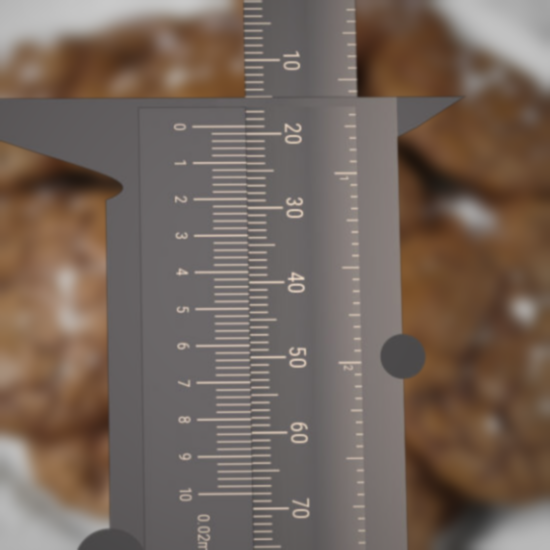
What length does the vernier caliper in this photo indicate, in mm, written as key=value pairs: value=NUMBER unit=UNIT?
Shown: value=19.0 unit=mm
